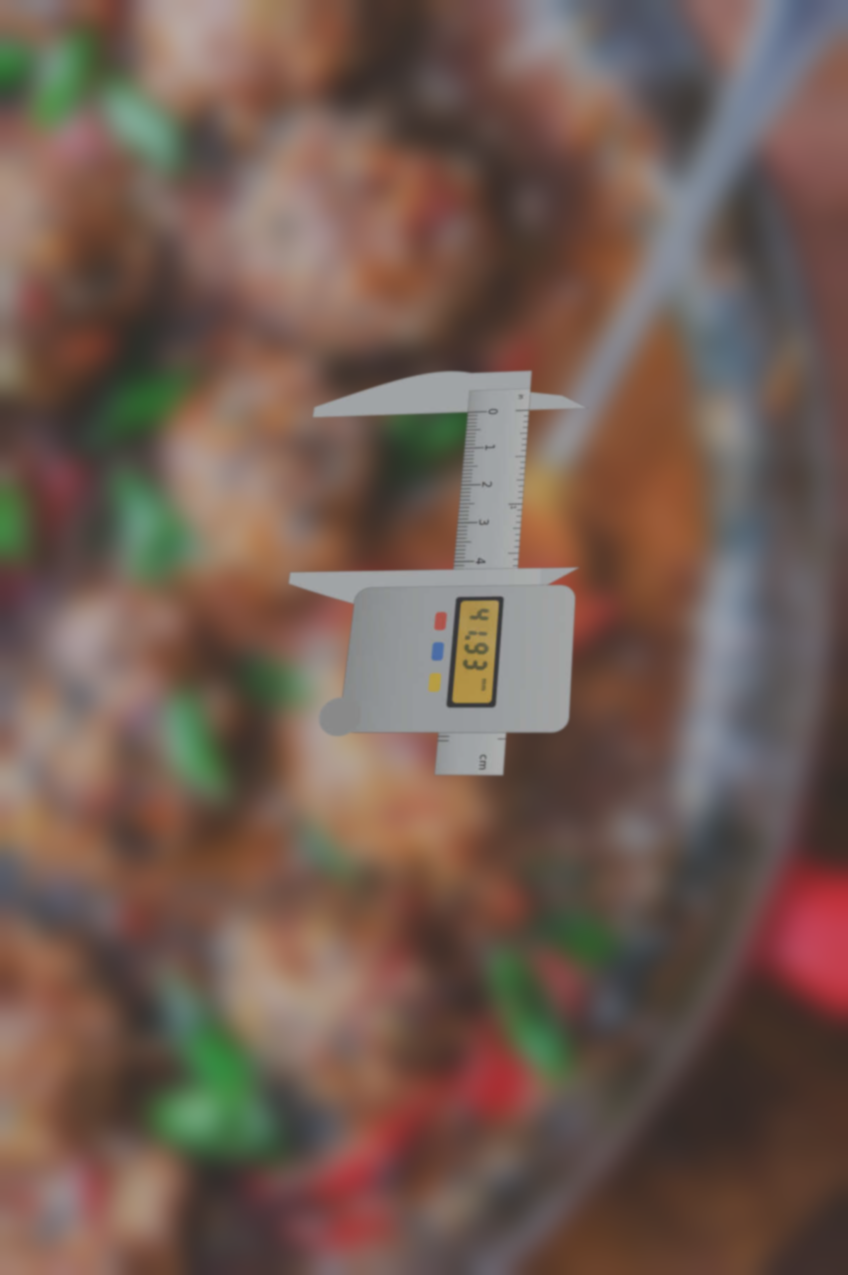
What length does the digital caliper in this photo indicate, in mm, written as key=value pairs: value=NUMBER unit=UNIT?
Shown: value=41.93 unit=mm
